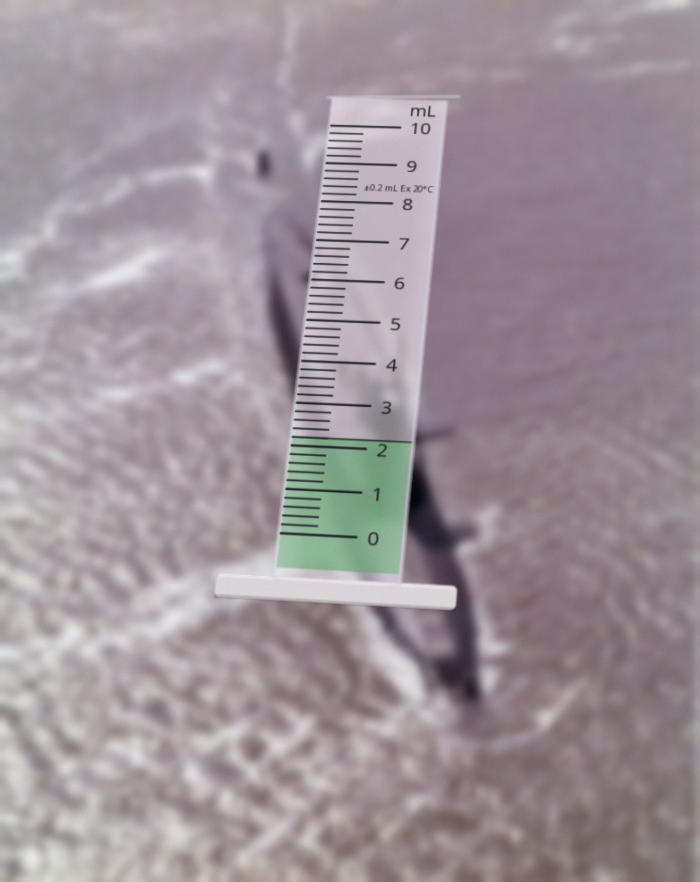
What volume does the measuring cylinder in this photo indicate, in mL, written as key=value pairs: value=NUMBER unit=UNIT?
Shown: value=2.2 unit=mL
